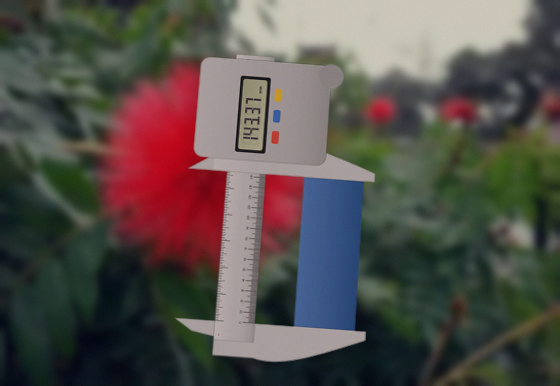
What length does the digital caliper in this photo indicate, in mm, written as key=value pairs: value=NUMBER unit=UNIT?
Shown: value=143.37 unit=mm
